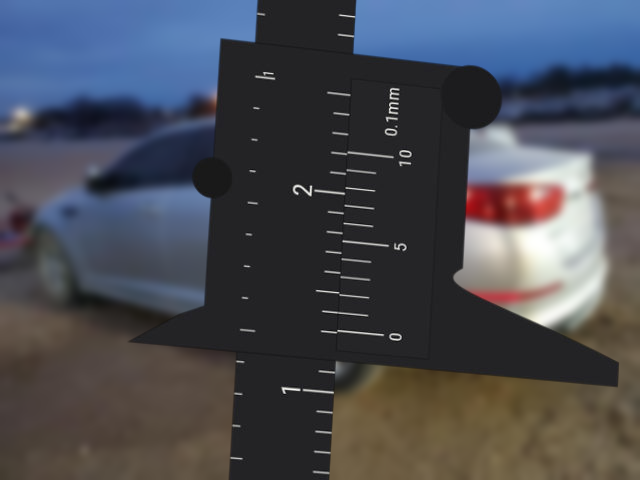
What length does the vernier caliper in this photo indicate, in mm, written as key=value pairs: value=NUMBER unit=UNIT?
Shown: value=13.1 unit=mm
